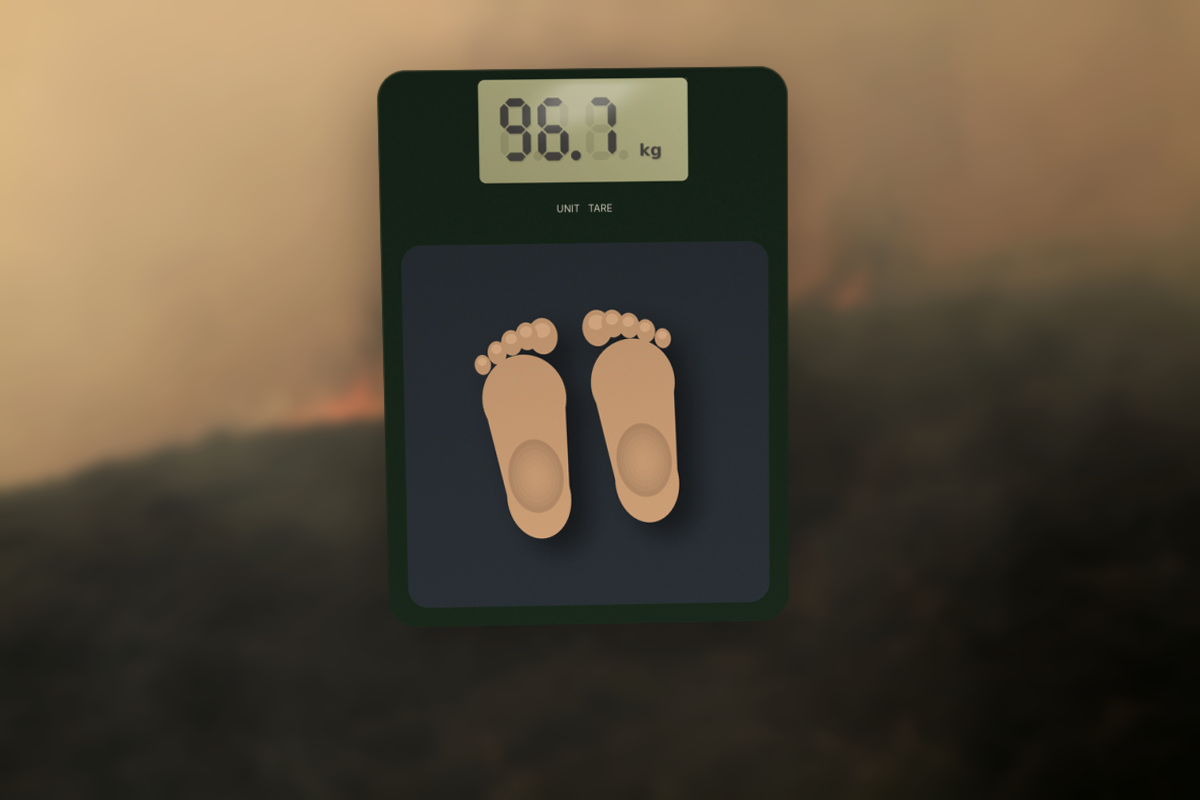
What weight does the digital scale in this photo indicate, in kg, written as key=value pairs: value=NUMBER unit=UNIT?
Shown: value=96.7 unit=kg
